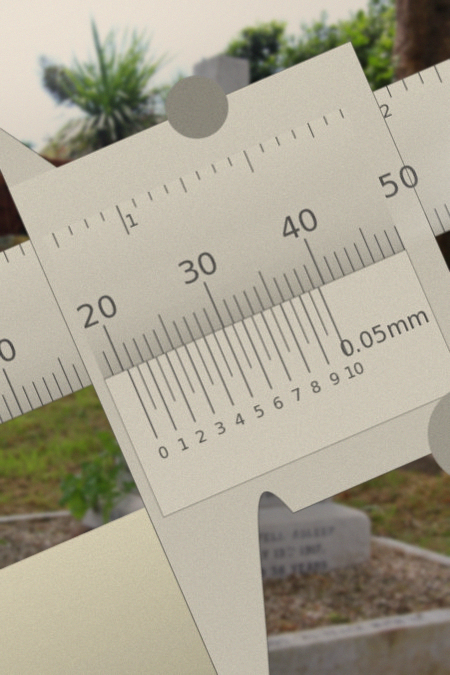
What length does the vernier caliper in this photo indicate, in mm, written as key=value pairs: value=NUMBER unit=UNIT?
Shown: value=20.4 unit=mm
